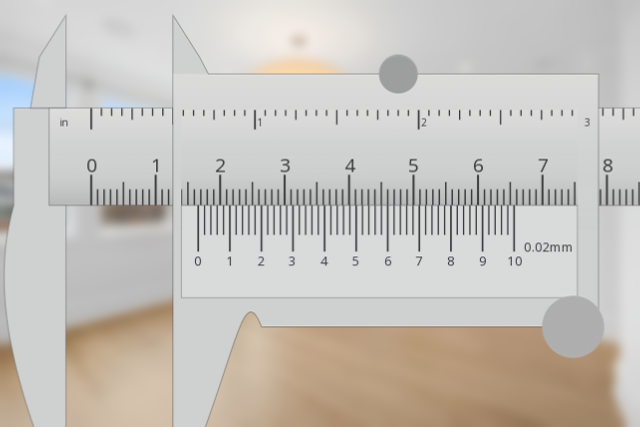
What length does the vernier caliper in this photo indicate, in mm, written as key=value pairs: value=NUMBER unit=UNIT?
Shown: value=16.6 unit=mm
